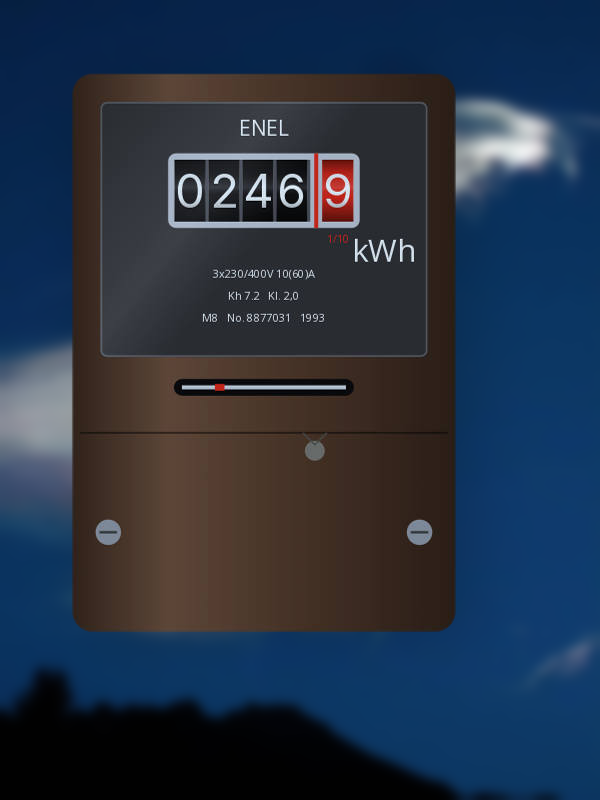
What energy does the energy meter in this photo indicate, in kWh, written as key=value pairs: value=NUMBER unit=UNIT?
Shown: value=246.9 unit=kWh
